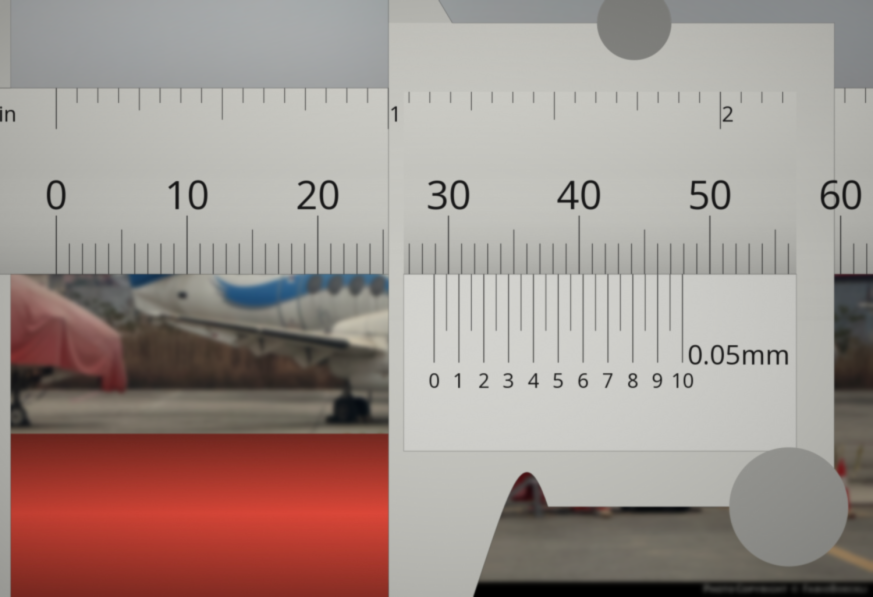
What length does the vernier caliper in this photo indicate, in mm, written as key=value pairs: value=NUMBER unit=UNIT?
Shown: value=28.9 unit=mm
